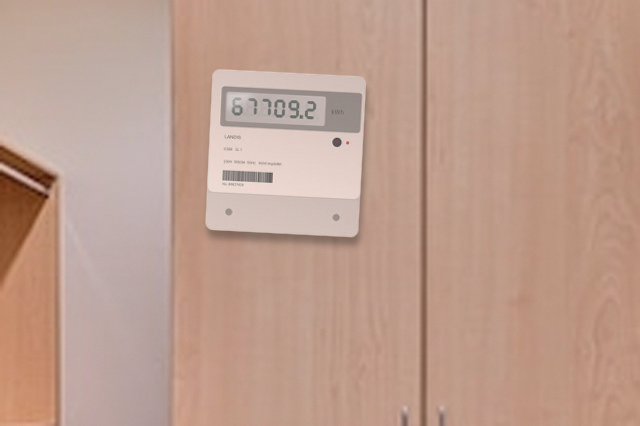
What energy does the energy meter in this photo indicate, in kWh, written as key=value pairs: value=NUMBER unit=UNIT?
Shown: value=67709.2 unit=kWh
